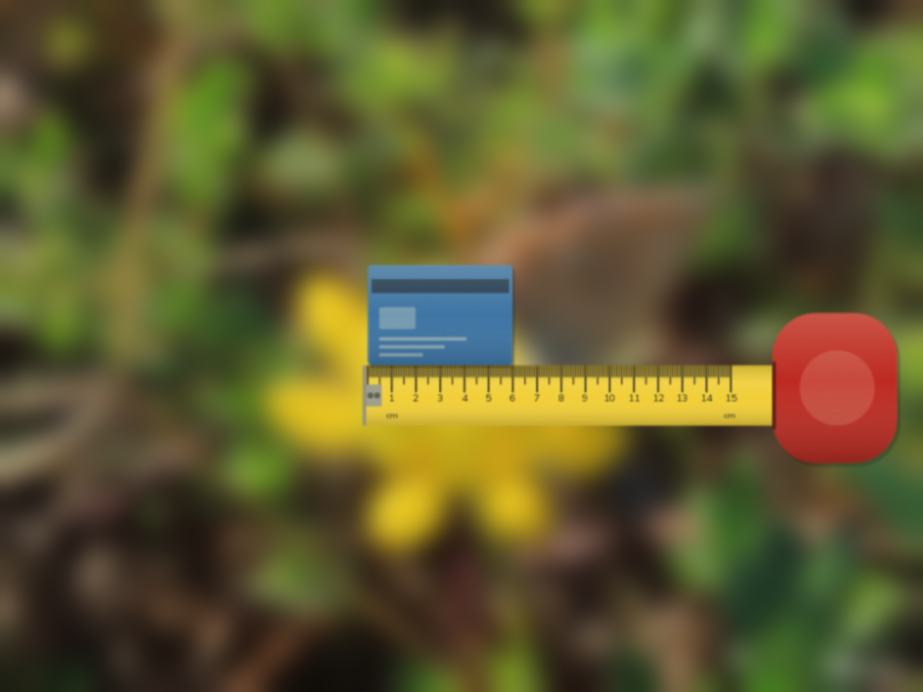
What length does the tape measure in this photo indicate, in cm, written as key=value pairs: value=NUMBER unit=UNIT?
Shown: value=6 unit=cm
